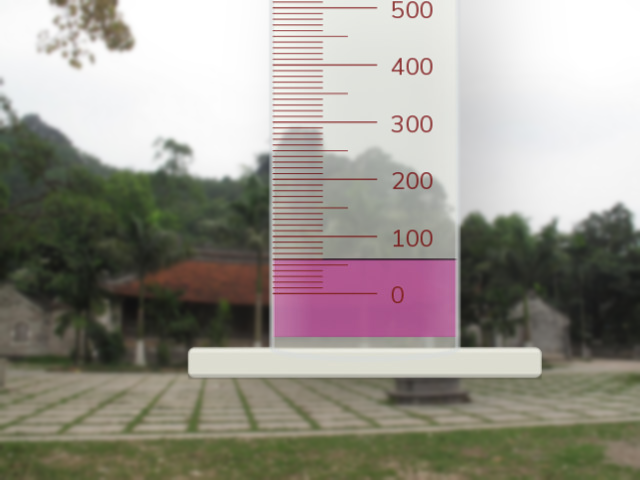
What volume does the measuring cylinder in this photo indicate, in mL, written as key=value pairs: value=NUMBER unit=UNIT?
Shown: value=60 unit=mL
